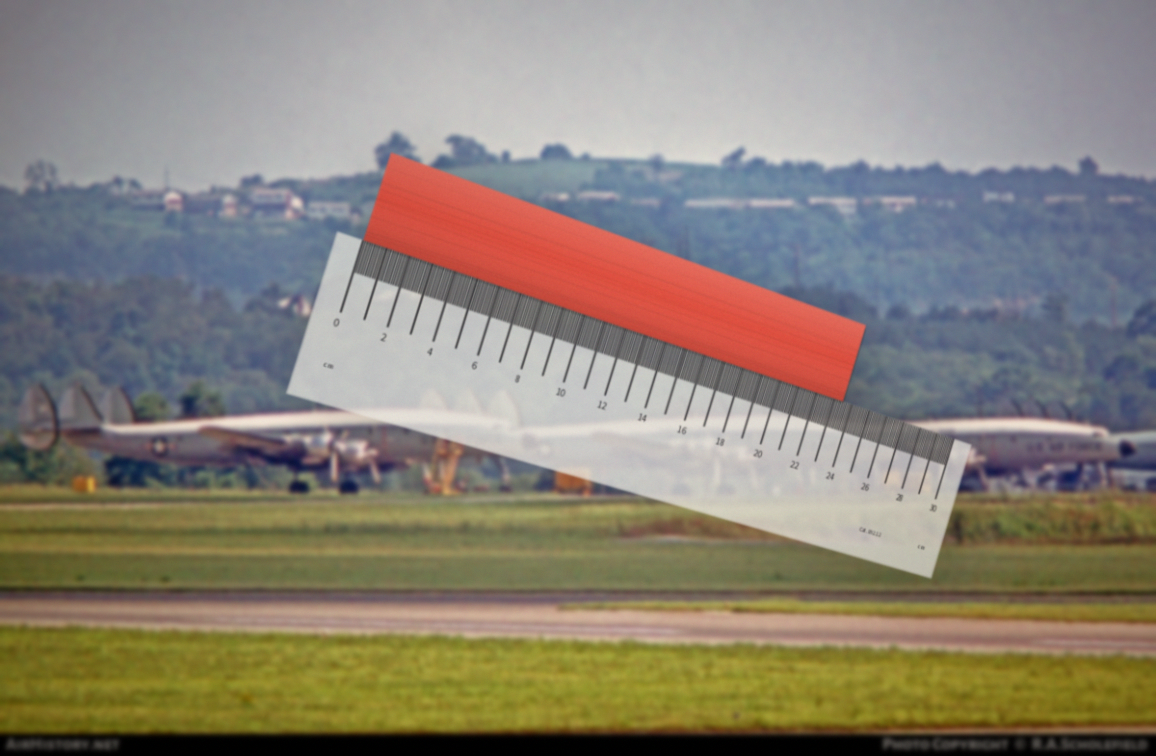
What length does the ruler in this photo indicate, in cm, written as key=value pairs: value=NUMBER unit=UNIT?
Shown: value=23.5 unit=cm
